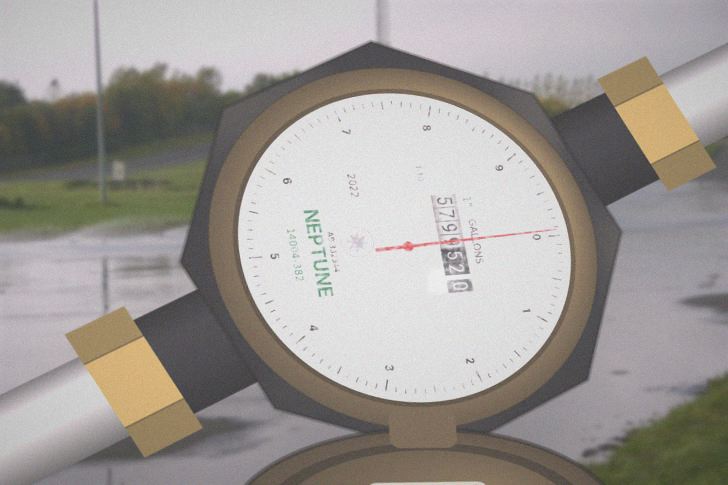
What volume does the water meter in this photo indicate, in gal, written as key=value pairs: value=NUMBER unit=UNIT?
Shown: value=5799519.9 unit=gal
